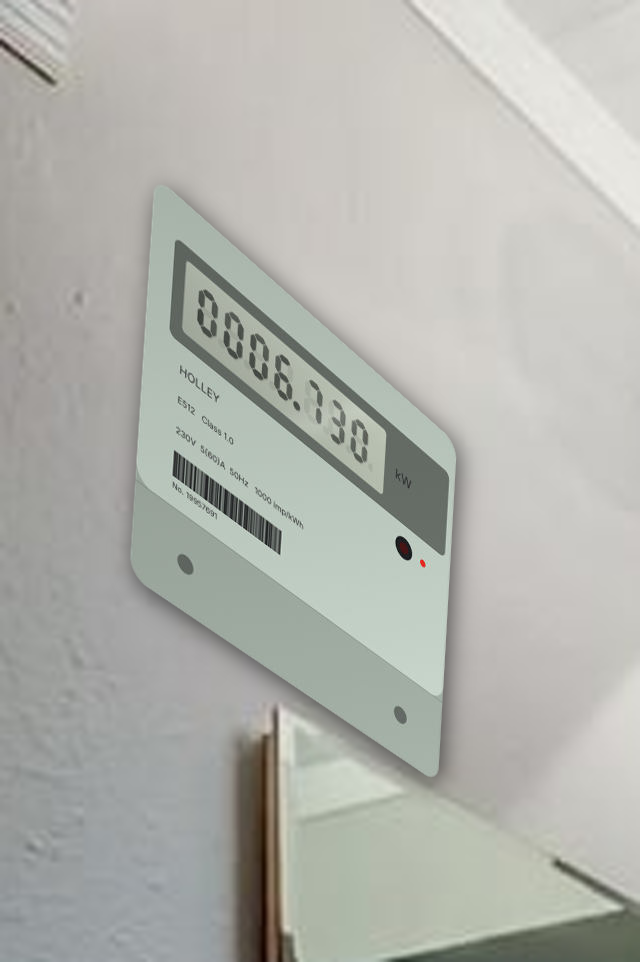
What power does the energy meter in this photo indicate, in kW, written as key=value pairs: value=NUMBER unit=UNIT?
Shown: value=6.730 unit=kW
